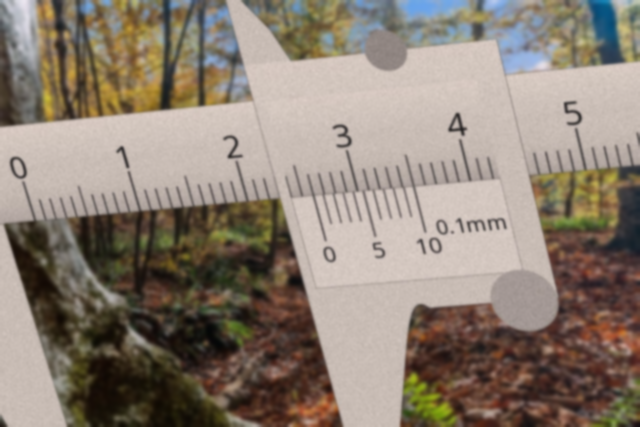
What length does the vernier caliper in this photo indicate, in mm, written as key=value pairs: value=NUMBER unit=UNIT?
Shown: value=26.0 unit=mm
